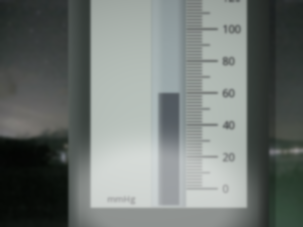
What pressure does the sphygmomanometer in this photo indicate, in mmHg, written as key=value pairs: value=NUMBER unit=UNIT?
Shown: value=60 unit=mmHg
